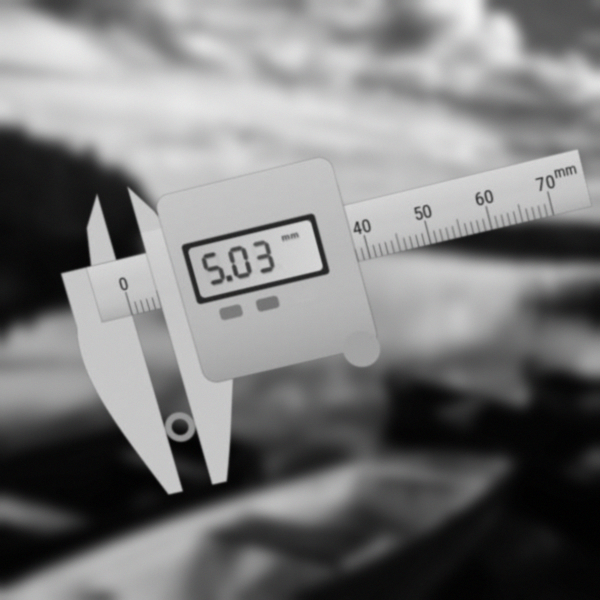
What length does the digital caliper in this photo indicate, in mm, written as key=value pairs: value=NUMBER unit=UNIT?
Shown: value=5.03 unit=mm
